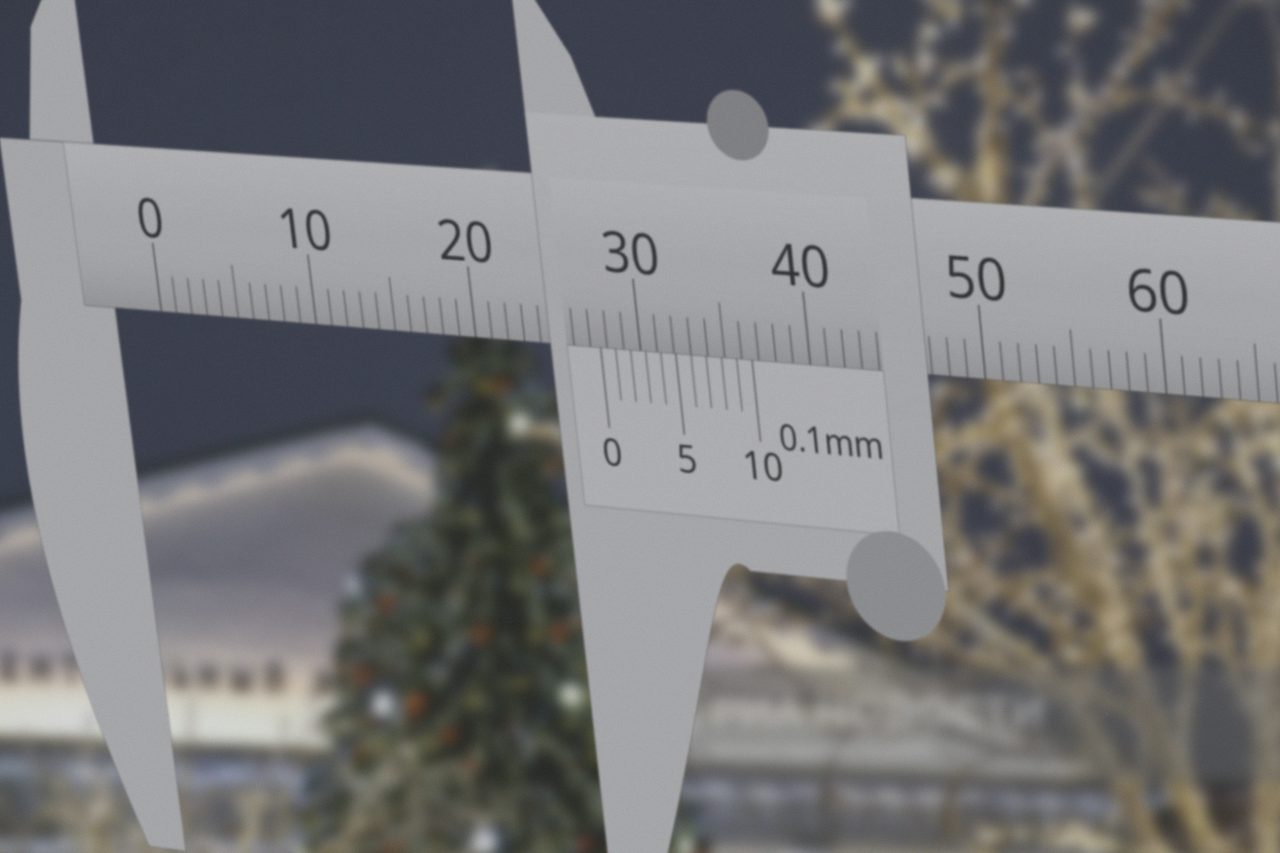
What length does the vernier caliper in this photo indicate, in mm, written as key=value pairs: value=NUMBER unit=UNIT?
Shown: value=27.6 unit=mm
